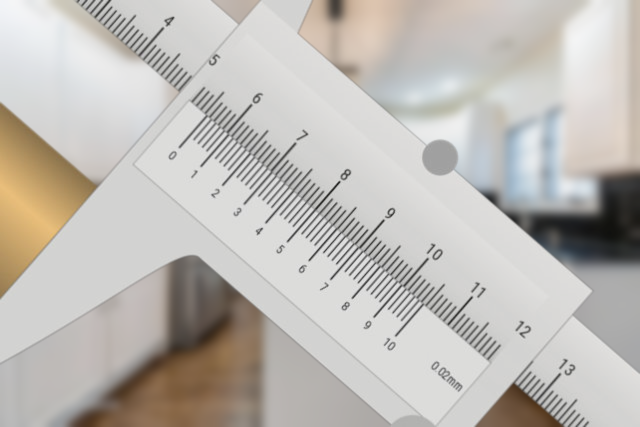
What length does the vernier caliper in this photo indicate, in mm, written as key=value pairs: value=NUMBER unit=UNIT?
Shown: value=55.5 unit=mm
